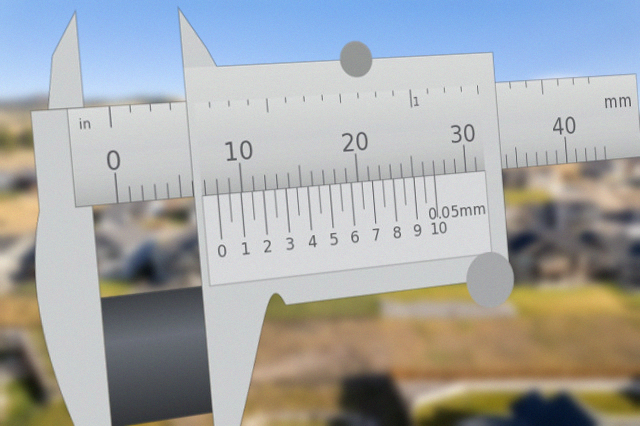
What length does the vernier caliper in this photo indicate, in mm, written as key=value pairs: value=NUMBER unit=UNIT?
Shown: value=8.0 unit=mm
